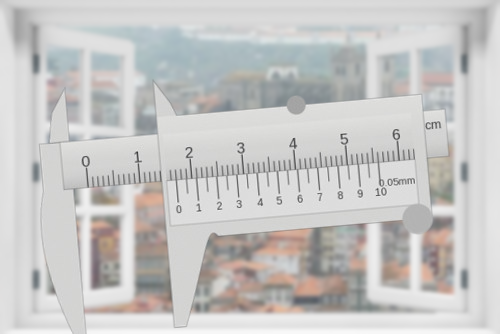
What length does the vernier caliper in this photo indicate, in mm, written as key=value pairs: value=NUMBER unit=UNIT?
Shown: value=17.0 unit=mm
